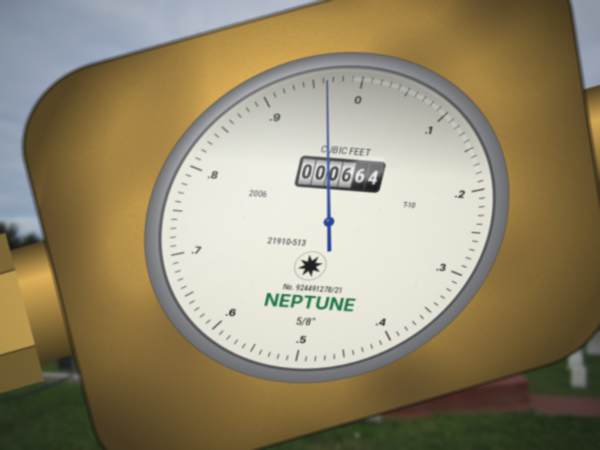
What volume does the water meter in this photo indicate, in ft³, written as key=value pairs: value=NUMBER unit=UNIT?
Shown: value=663.96 unit=ft³
